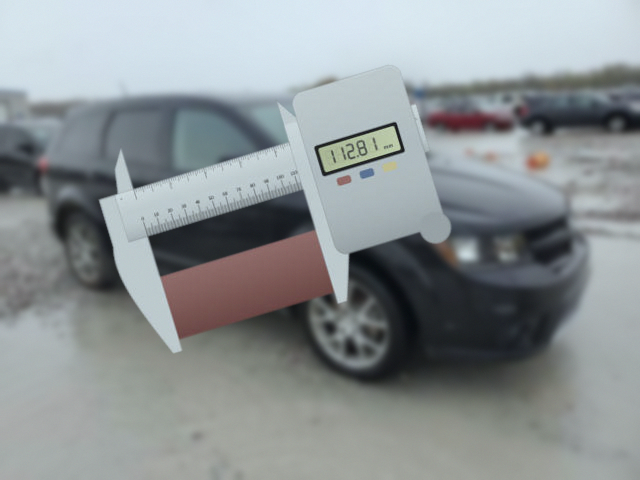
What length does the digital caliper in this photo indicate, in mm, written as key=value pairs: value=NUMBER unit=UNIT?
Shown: value=112.81 unit=mm
